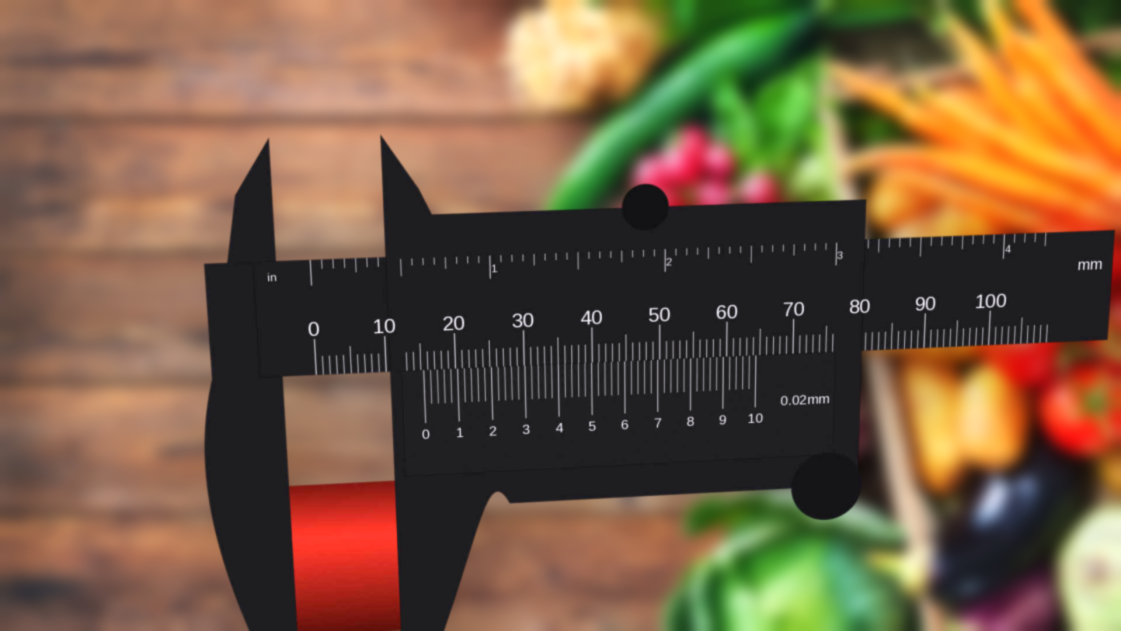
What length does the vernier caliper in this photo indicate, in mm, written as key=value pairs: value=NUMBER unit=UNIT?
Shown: value=15.4 unit=mm
